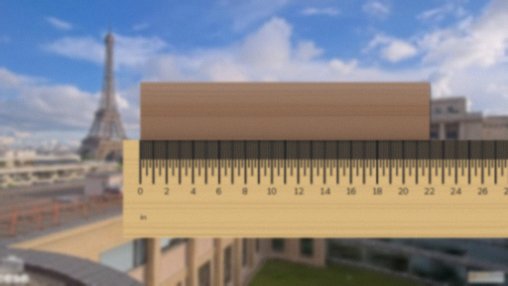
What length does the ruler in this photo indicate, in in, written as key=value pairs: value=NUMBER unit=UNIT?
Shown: value=22 unit=in
